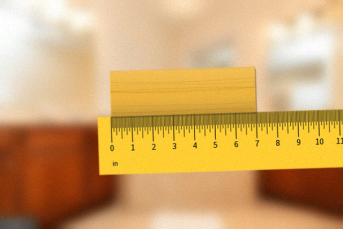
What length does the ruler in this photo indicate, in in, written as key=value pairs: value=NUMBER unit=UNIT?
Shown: value=7 unit=in
